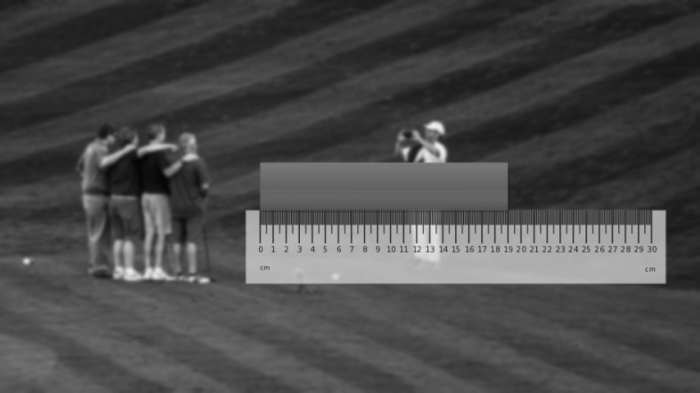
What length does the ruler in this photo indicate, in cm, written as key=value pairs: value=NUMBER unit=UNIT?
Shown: value=19 unit=cm
